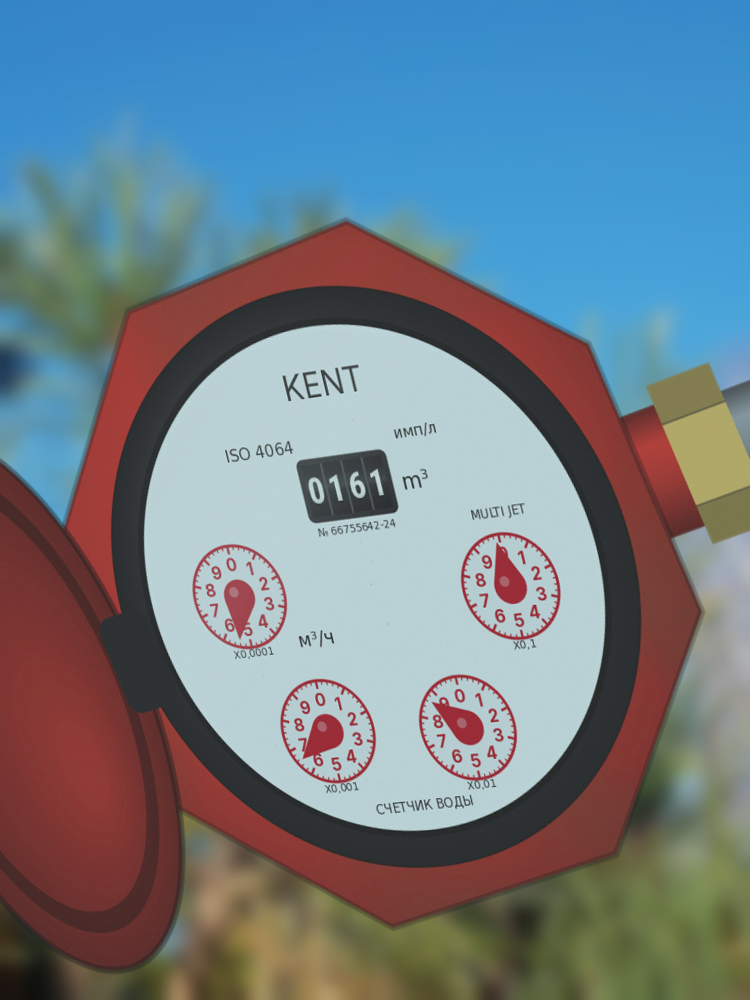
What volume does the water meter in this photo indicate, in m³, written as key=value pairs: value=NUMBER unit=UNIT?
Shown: value=160.9865 unit=m³
